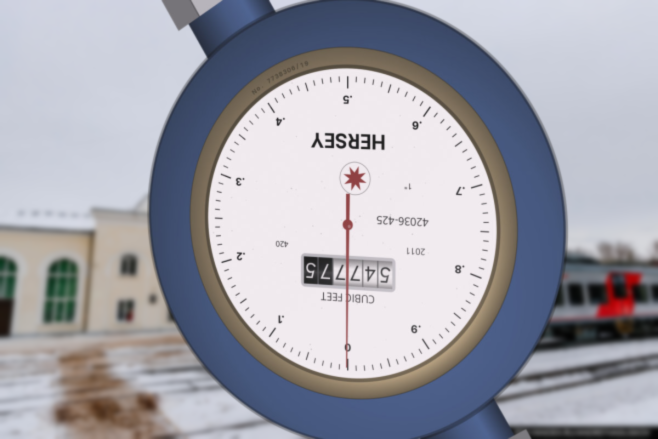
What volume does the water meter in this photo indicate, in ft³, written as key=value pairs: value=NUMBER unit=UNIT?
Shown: value=547775.00 unit=ft³
